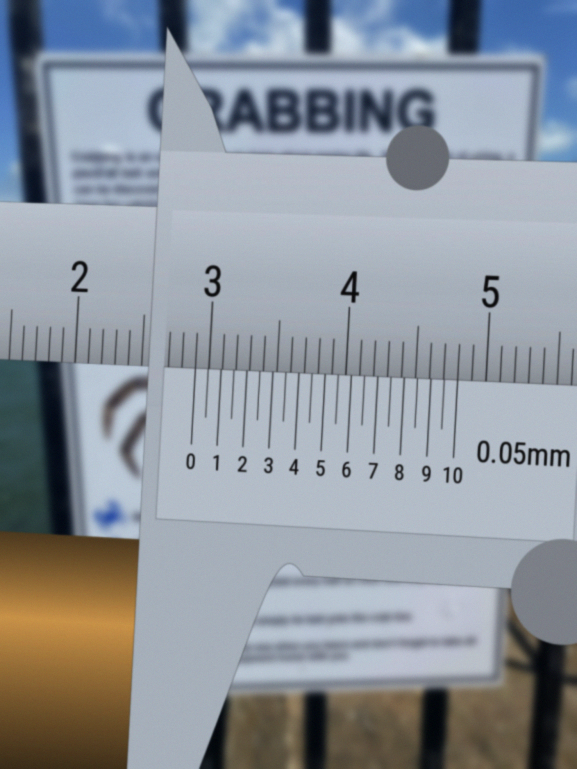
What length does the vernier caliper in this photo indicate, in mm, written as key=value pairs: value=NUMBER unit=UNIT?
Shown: value=29.0 unit=mm
